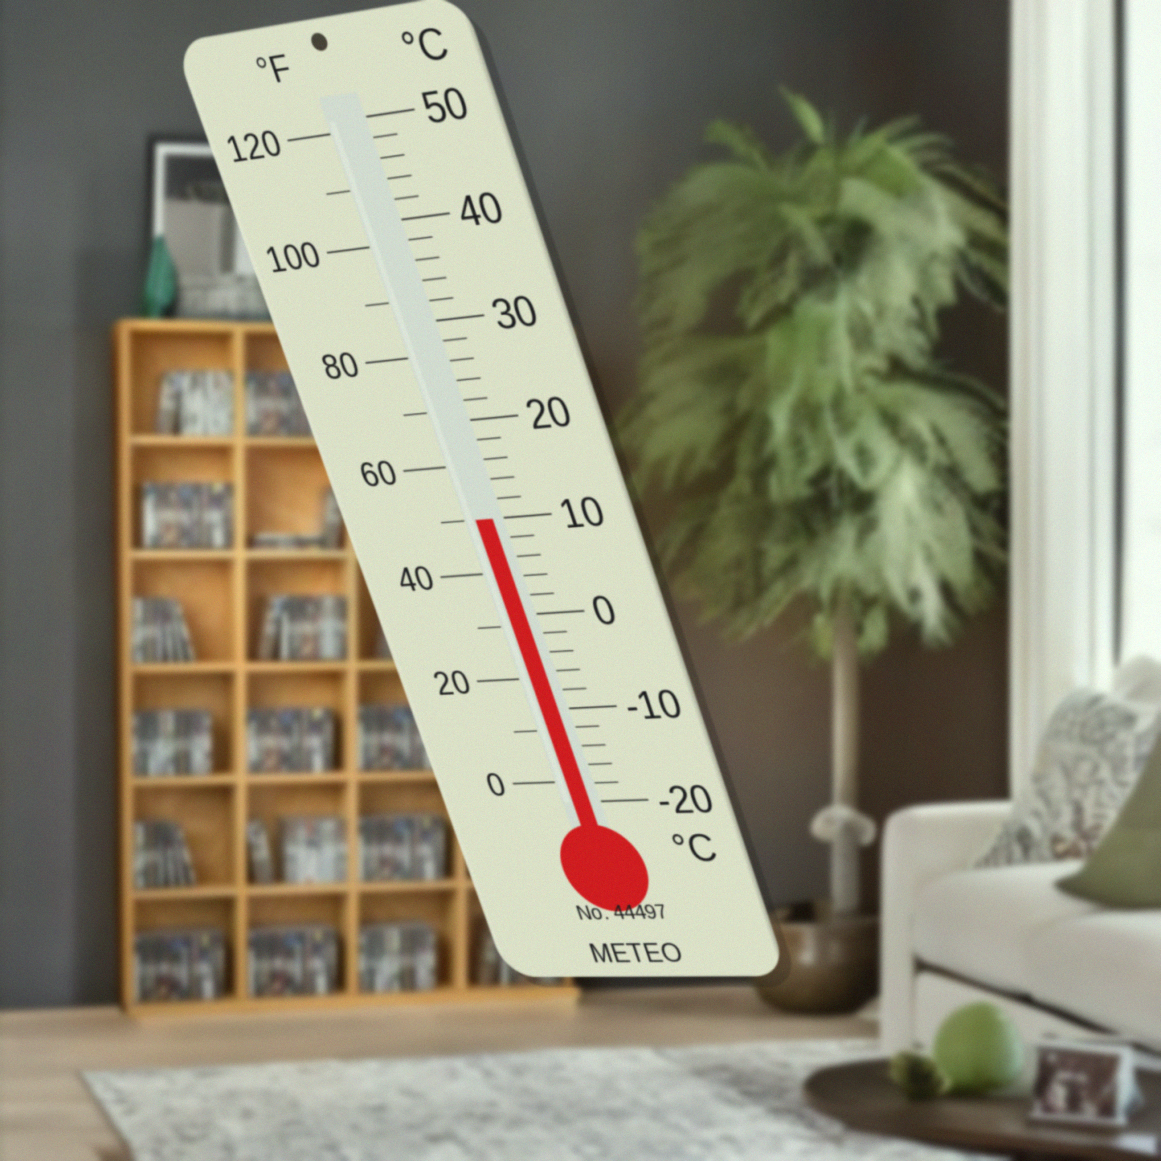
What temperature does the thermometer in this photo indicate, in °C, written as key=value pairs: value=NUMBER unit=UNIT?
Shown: value=10 unit=°C
